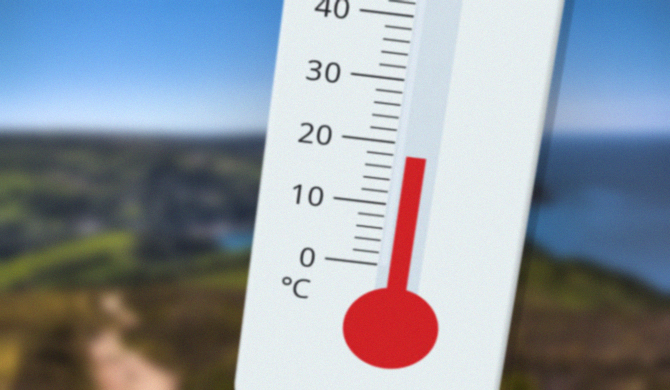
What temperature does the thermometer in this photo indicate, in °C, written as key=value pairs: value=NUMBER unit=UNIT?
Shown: value=18 unit=°C
